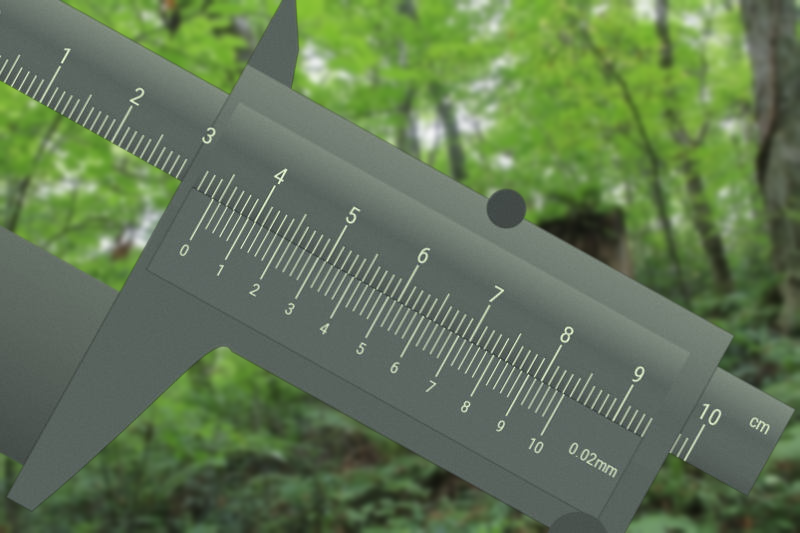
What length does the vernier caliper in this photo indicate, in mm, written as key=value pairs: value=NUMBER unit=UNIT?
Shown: value=34.2 unit=mm
